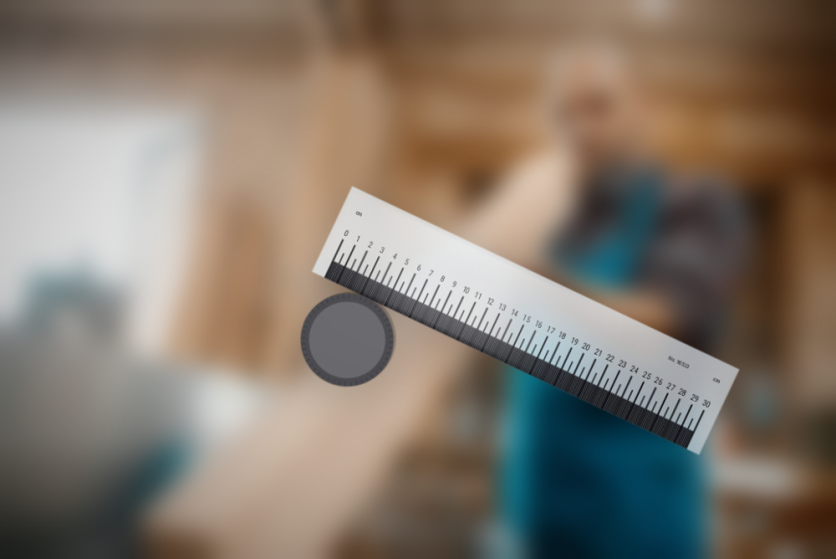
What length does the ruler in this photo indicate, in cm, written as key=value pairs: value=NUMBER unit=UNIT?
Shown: value=7 unit=cm
